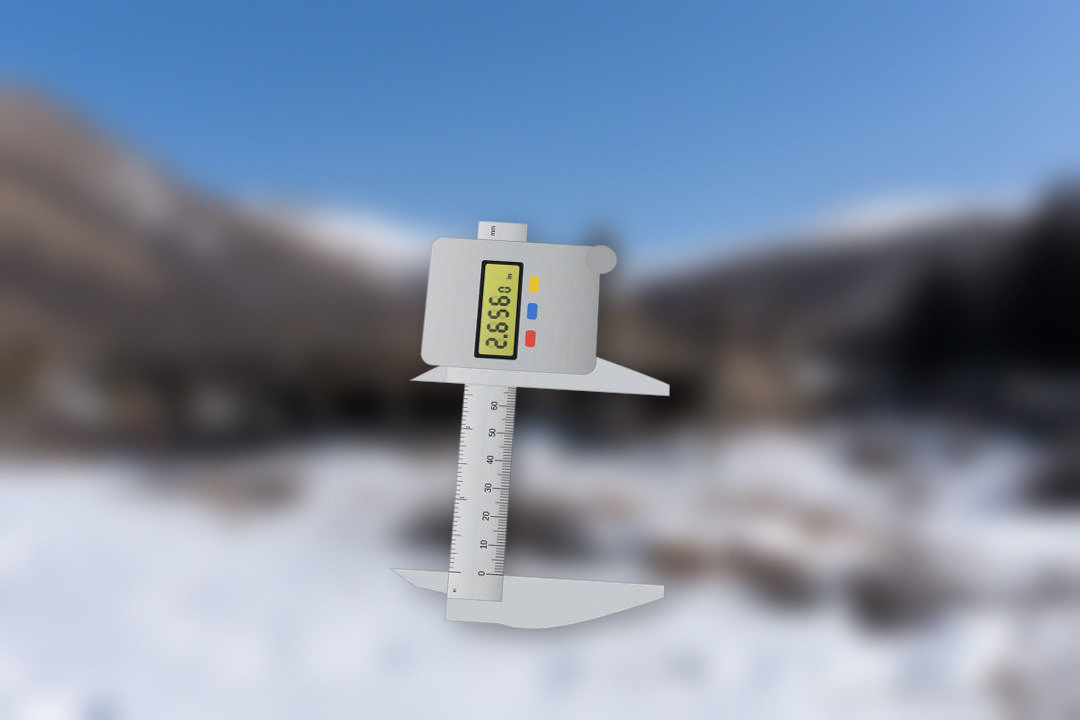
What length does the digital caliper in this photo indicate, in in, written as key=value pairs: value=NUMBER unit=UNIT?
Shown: value=2.6560 unit=in
